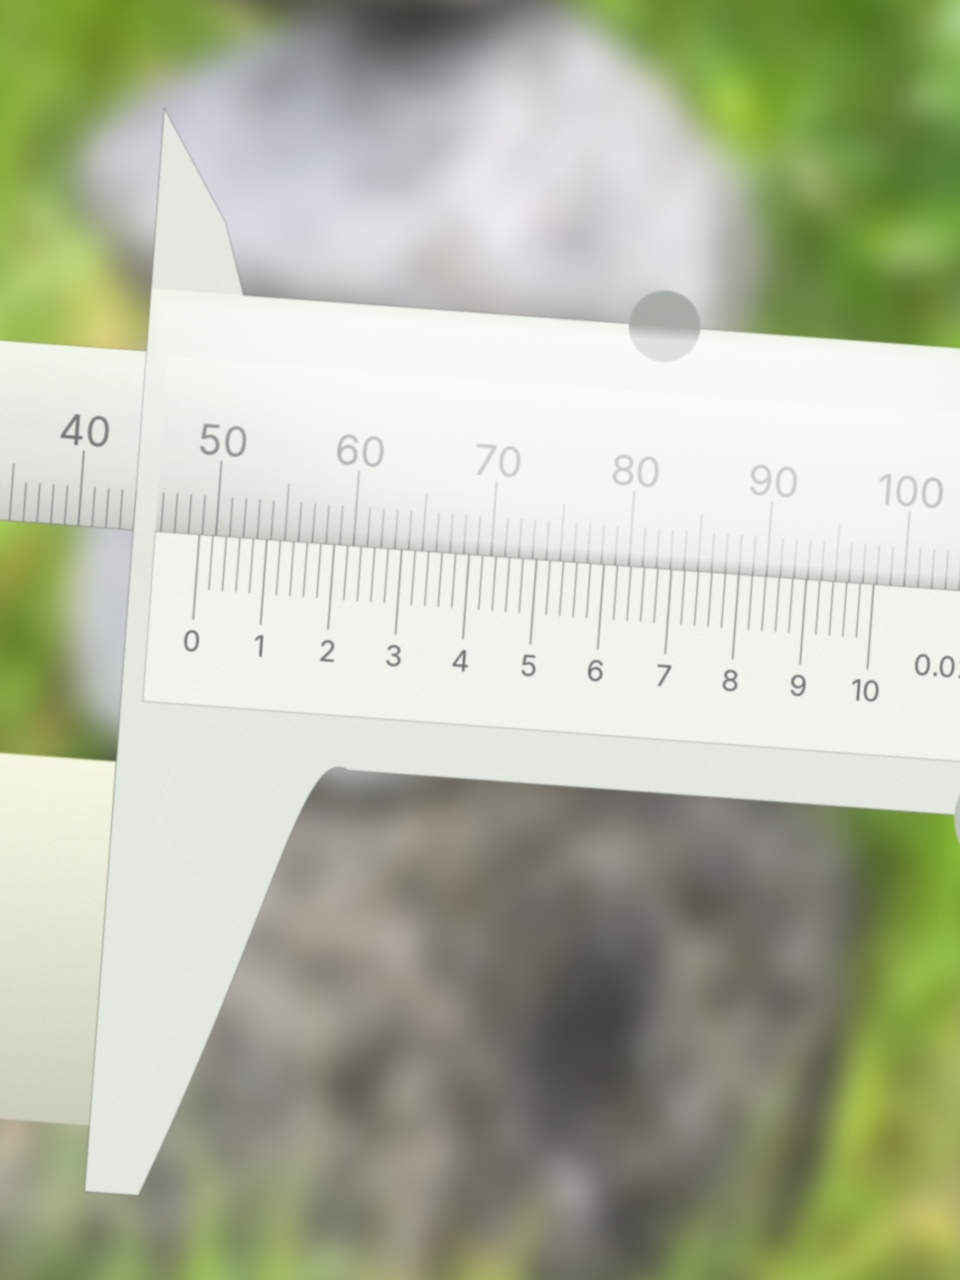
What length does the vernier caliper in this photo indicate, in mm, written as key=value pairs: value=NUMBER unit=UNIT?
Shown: value=48.8 unit=mm
